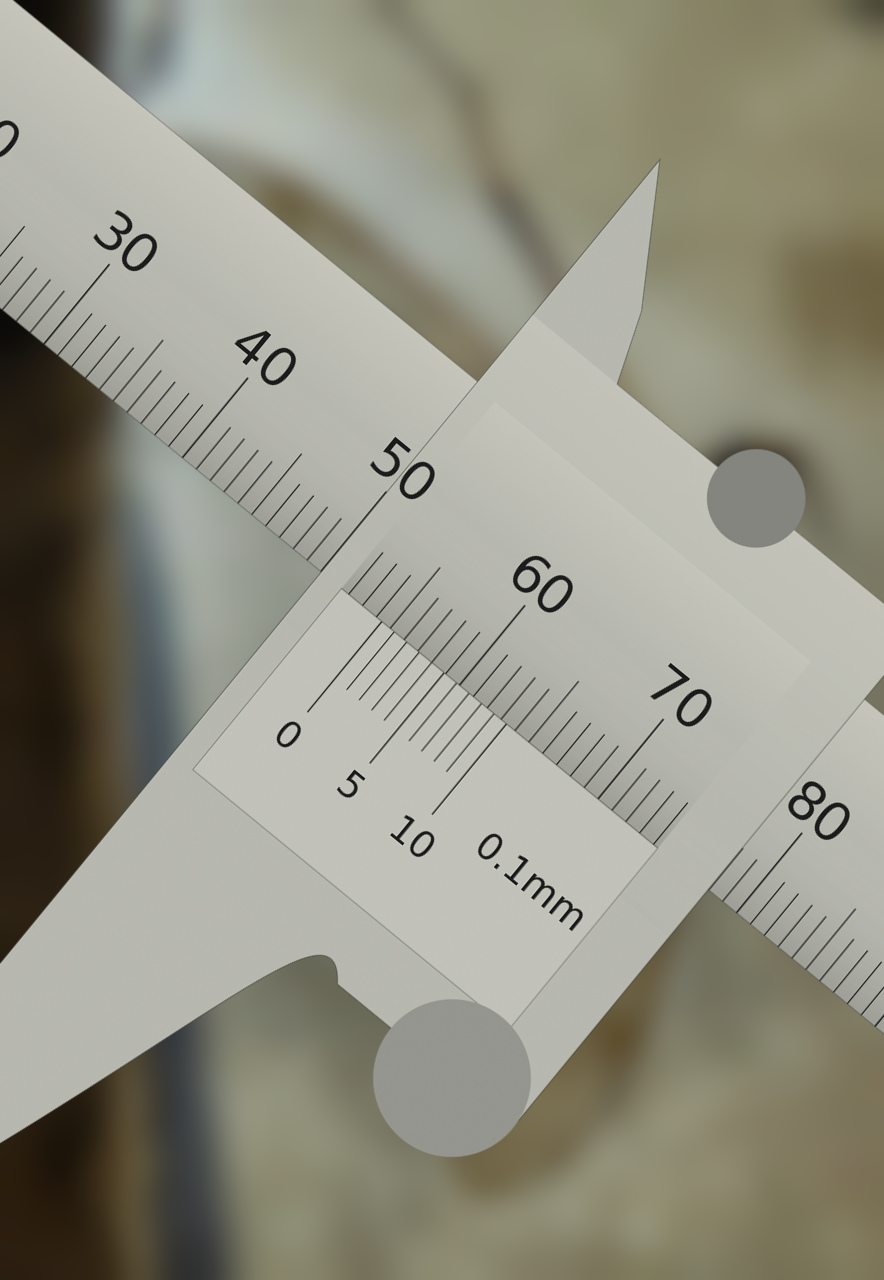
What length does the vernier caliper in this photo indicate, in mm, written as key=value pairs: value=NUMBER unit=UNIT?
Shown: value=54.4 unit=mm
